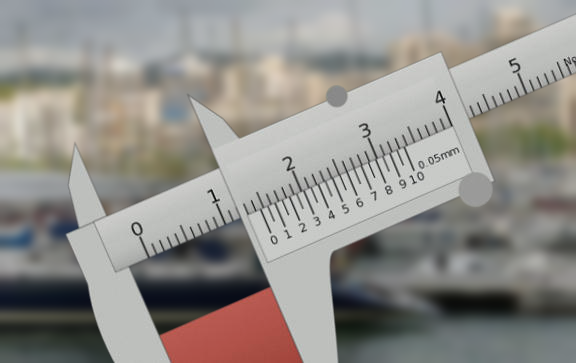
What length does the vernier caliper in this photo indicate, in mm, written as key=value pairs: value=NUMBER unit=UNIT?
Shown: value=14.6 unit=mm
